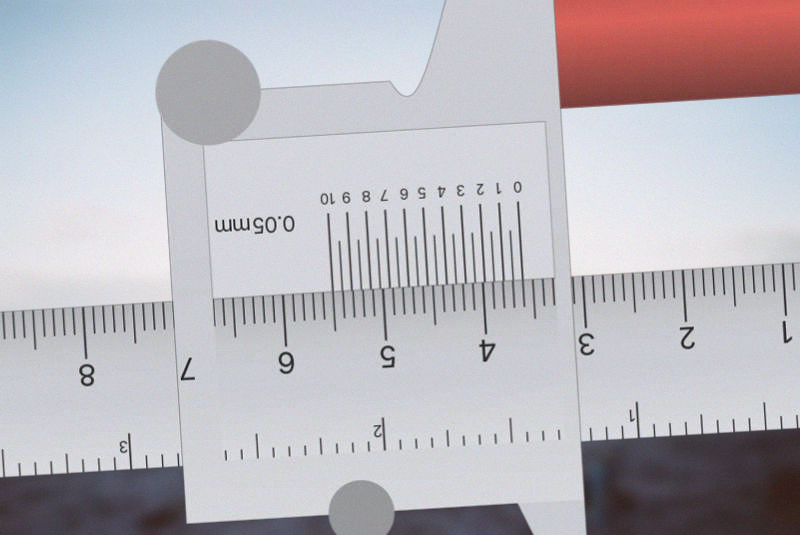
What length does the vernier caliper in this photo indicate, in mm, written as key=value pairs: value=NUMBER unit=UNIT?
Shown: value=36.0 unit=mm
